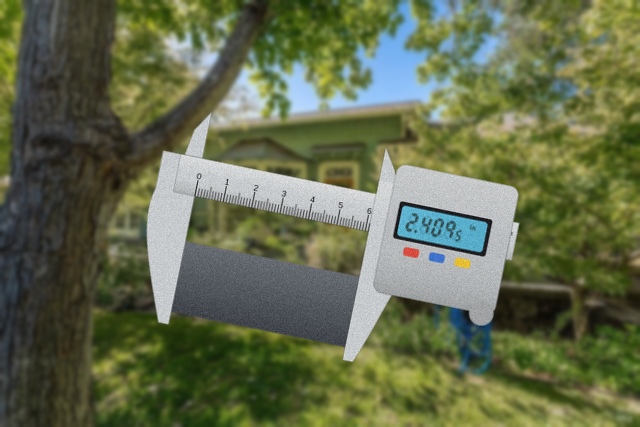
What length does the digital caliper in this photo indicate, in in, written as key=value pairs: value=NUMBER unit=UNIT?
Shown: value=2.4095 unit=in
